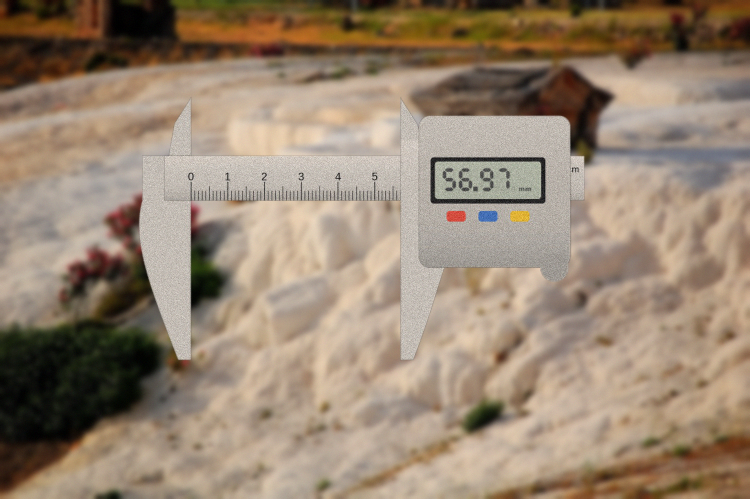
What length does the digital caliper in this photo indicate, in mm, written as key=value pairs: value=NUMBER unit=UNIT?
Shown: value=56.97 unit=mm
